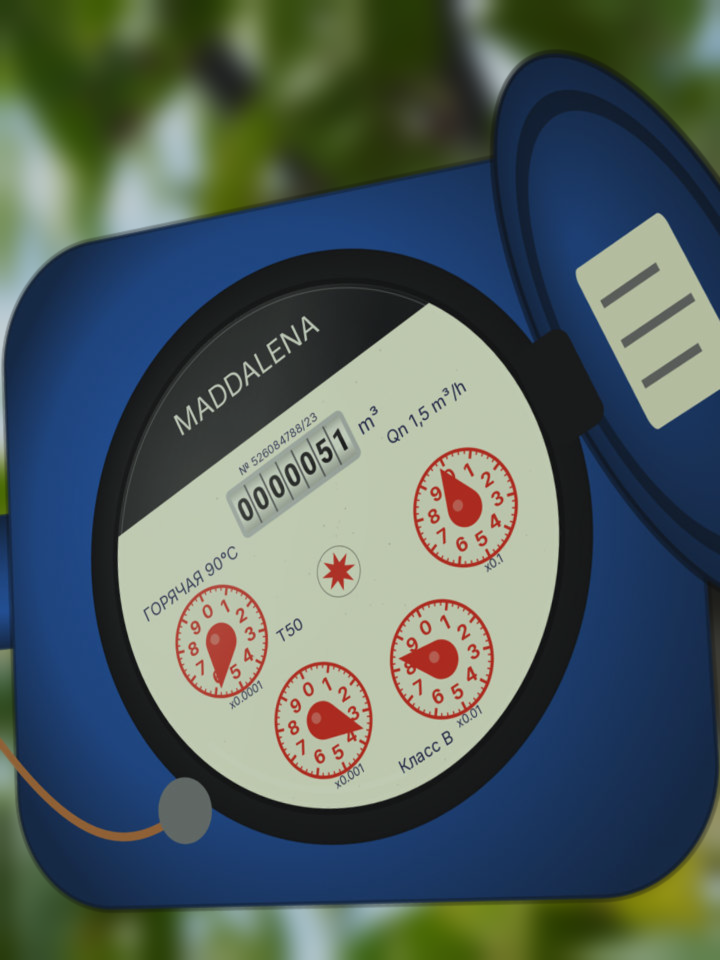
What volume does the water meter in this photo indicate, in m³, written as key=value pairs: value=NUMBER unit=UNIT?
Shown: value=50.9835 unit=m³
